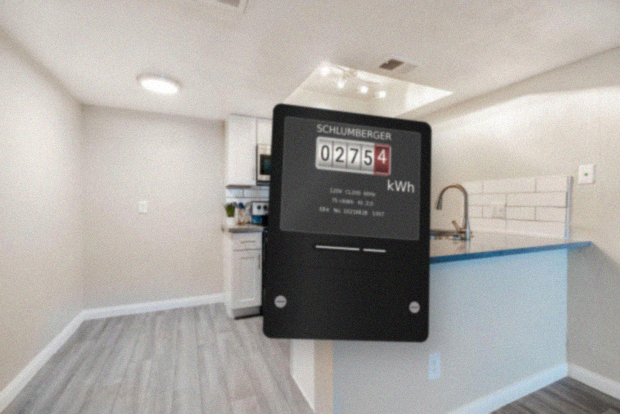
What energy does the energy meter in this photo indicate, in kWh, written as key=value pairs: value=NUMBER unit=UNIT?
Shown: value=275.4 unit=kWh
